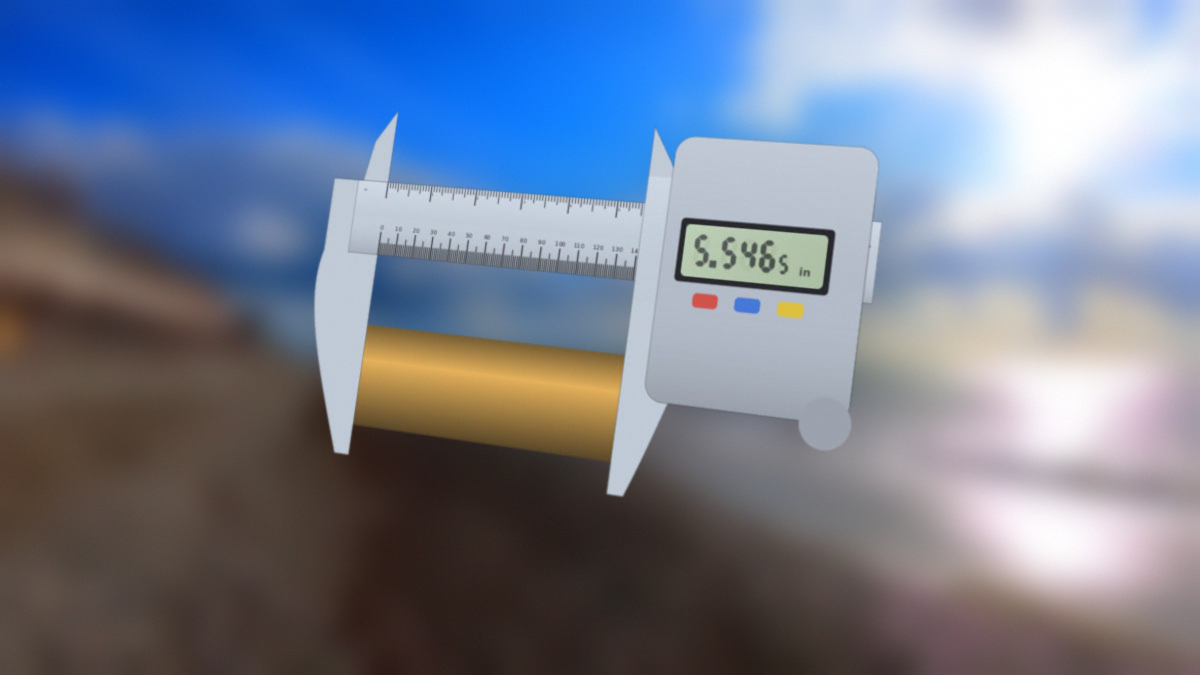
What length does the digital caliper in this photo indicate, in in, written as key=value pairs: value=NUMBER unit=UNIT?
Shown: value=5.5465 unit=in
